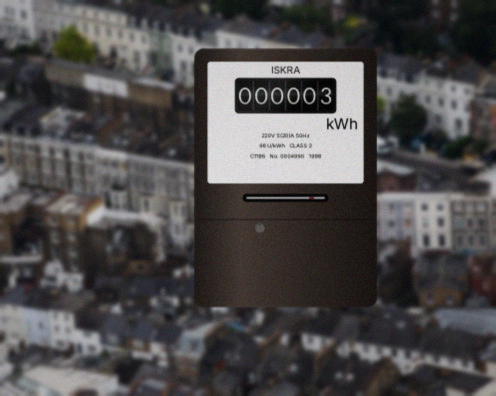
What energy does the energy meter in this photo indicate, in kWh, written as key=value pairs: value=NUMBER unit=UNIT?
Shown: value=3 unit=kWh
